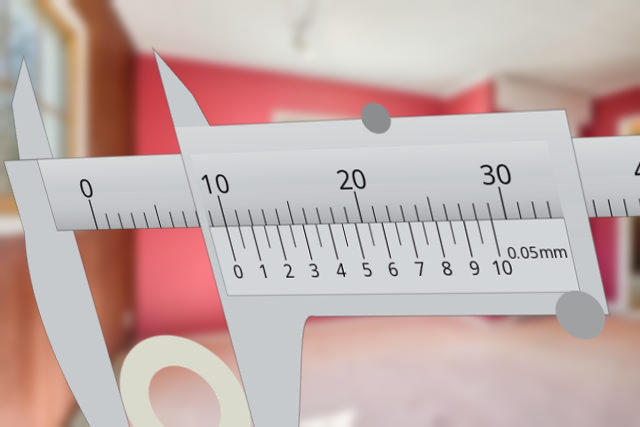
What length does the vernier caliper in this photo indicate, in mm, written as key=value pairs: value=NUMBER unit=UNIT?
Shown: value=10.0 unit=mm
